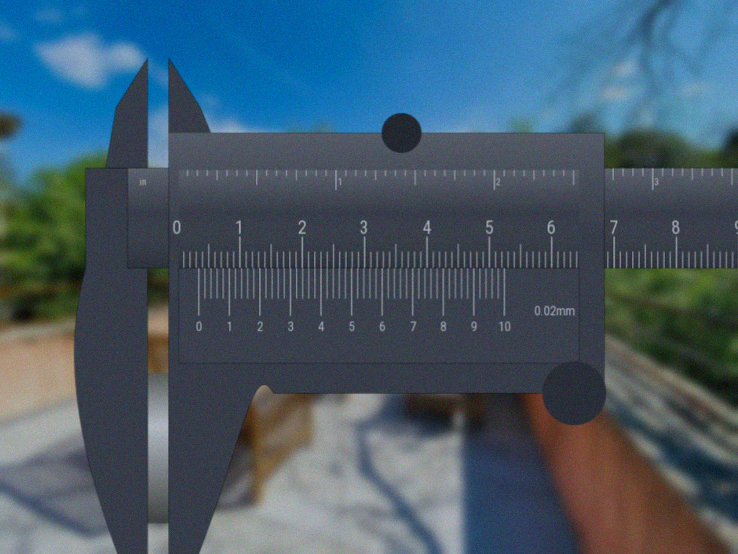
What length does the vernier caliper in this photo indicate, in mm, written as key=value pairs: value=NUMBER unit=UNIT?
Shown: value=3.4 unit=mm
